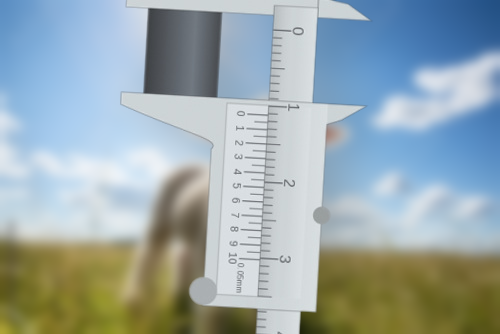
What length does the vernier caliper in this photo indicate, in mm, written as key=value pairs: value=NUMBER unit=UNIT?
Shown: value=11.2 unit=mm
